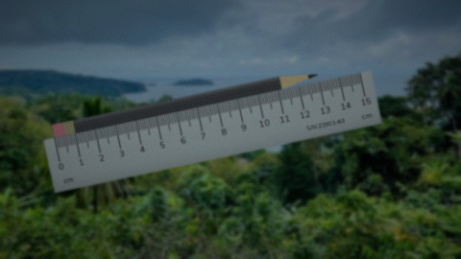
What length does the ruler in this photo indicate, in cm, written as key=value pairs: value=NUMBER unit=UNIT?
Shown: value=13 unit=cm
